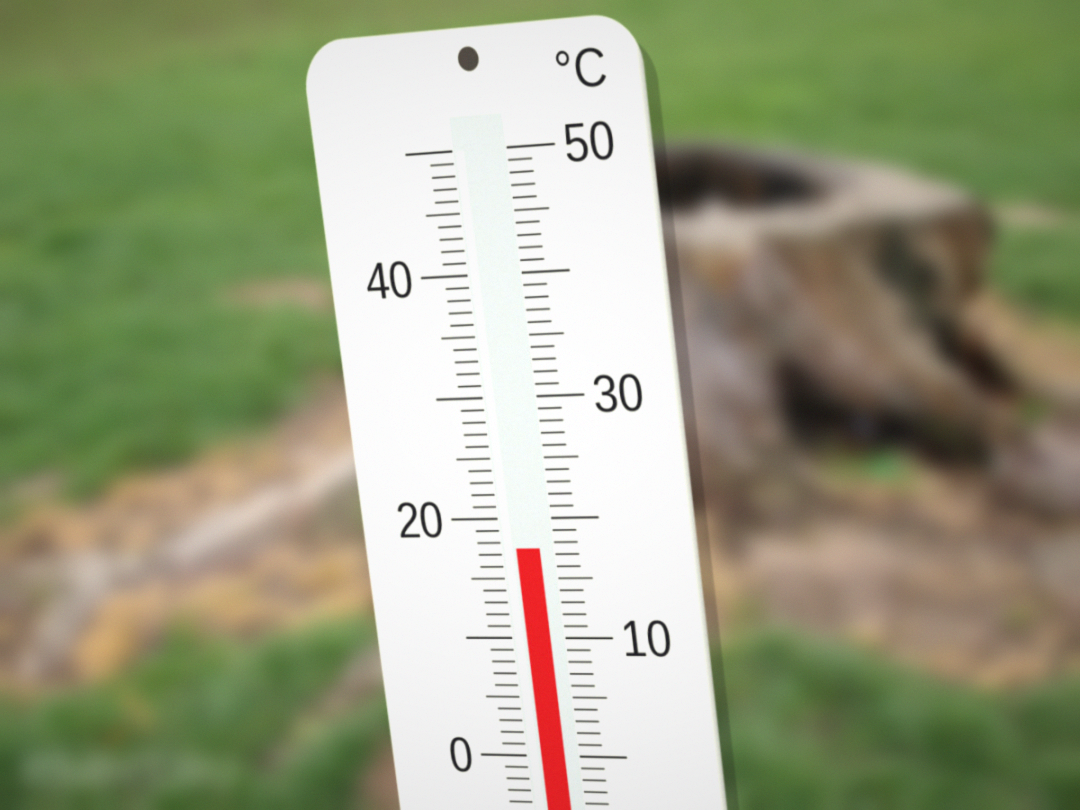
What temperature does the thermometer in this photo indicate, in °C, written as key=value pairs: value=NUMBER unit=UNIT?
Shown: value=17.5 unit=°C
